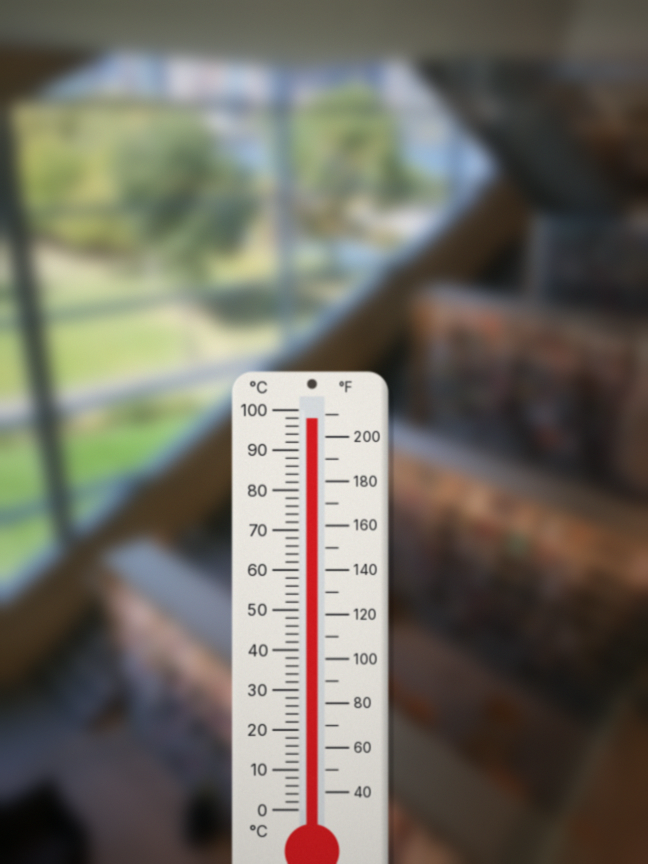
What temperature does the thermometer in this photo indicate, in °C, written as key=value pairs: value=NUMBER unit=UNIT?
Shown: value=98 unit=°C
